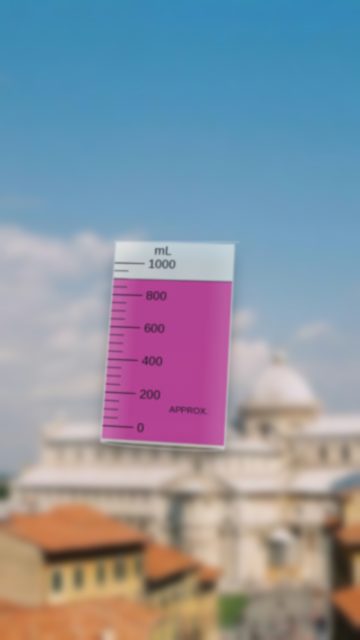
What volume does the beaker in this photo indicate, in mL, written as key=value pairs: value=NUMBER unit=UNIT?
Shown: value=900 unit=mL
